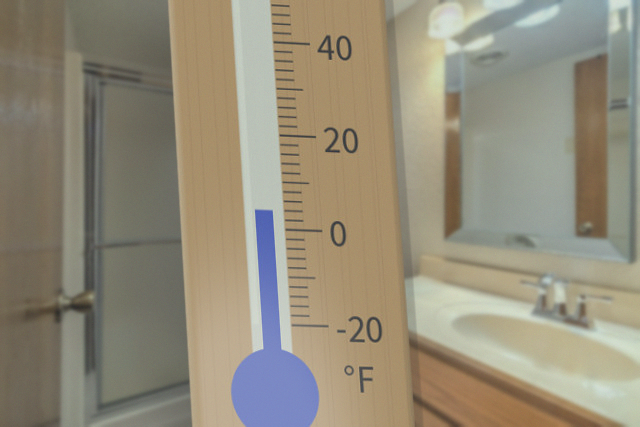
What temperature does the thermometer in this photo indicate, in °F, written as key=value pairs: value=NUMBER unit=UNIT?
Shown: value=4 unit=°F
